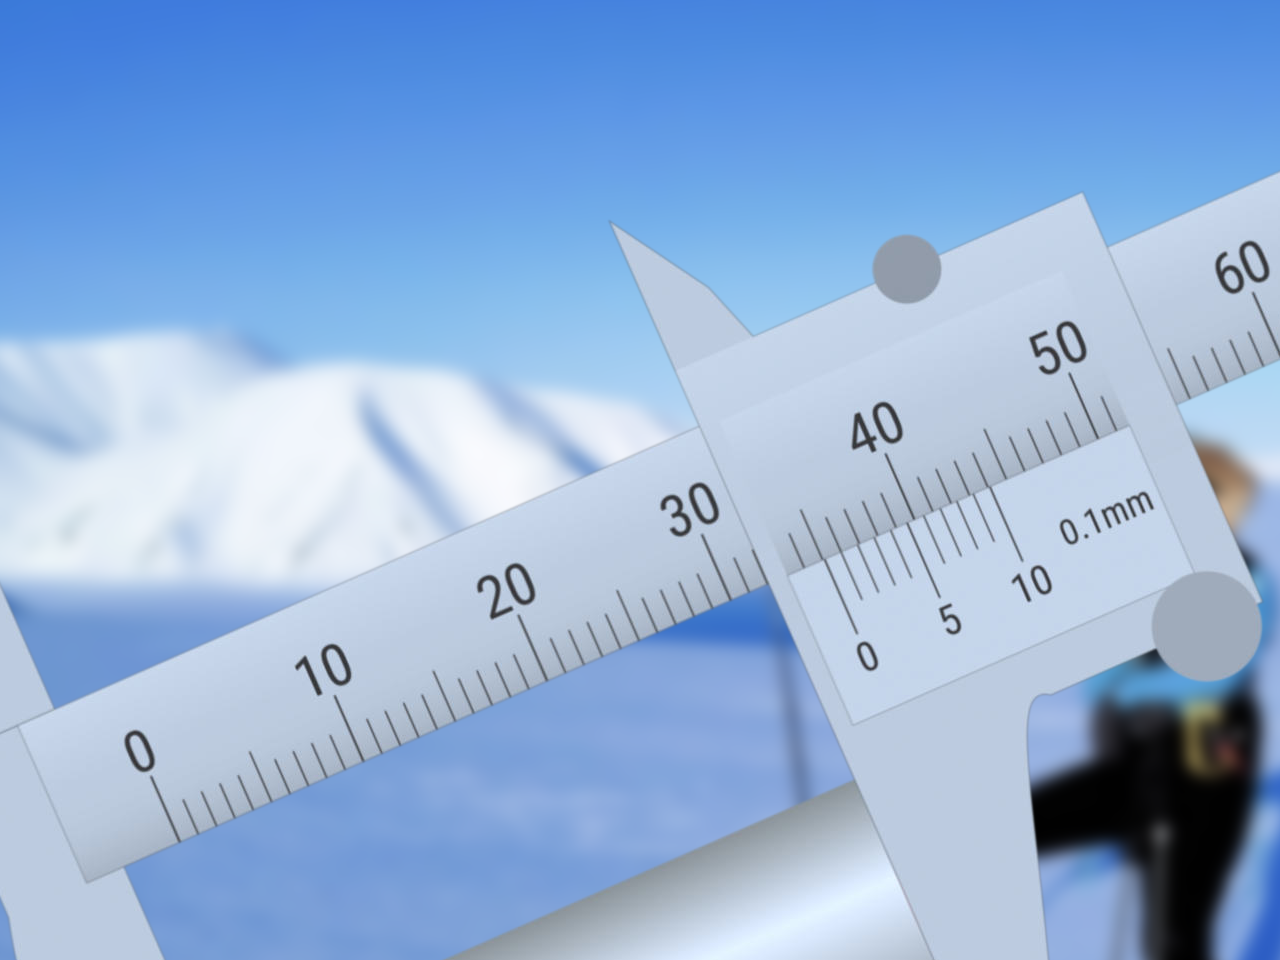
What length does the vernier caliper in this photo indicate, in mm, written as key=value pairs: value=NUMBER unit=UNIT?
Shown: value=35.1 unit=mm
